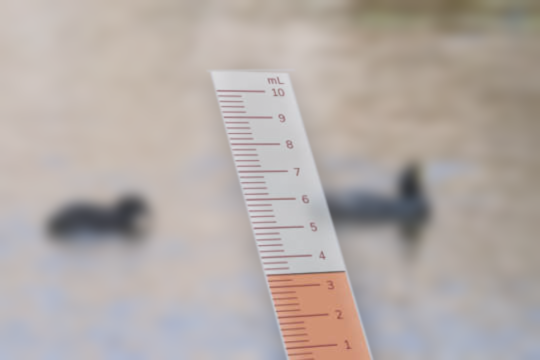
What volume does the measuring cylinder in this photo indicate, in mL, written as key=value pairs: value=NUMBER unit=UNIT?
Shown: value=3.4 unit=mL
